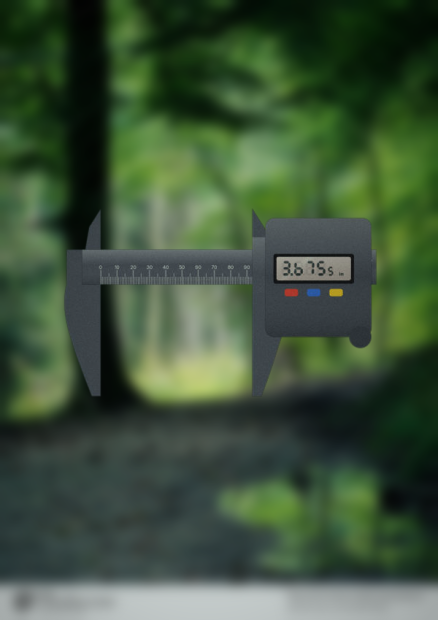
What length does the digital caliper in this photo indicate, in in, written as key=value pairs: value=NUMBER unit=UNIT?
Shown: value=3.6755 unit=in
